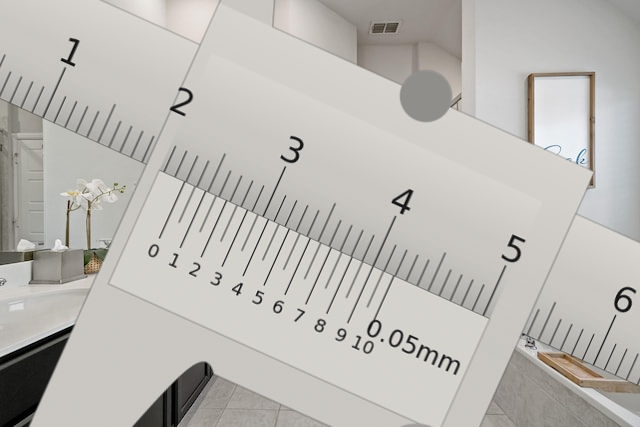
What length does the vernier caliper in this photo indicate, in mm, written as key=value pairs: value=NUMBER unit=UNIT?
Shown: value=22.9 unit=mm
